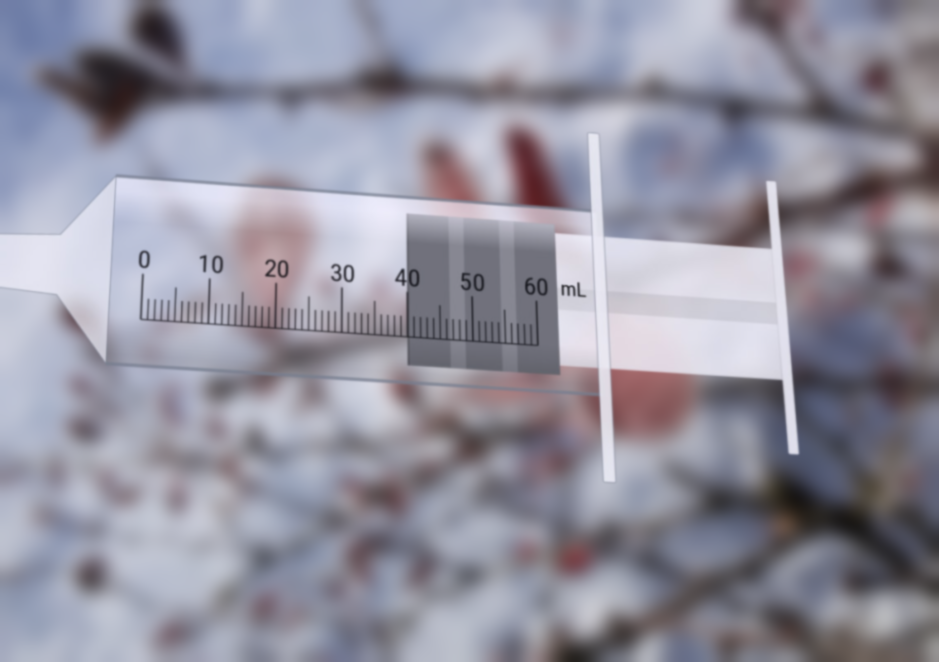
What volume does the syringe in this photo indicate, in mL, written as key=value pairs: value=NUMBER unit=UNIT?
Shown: value=40 unit=mL
